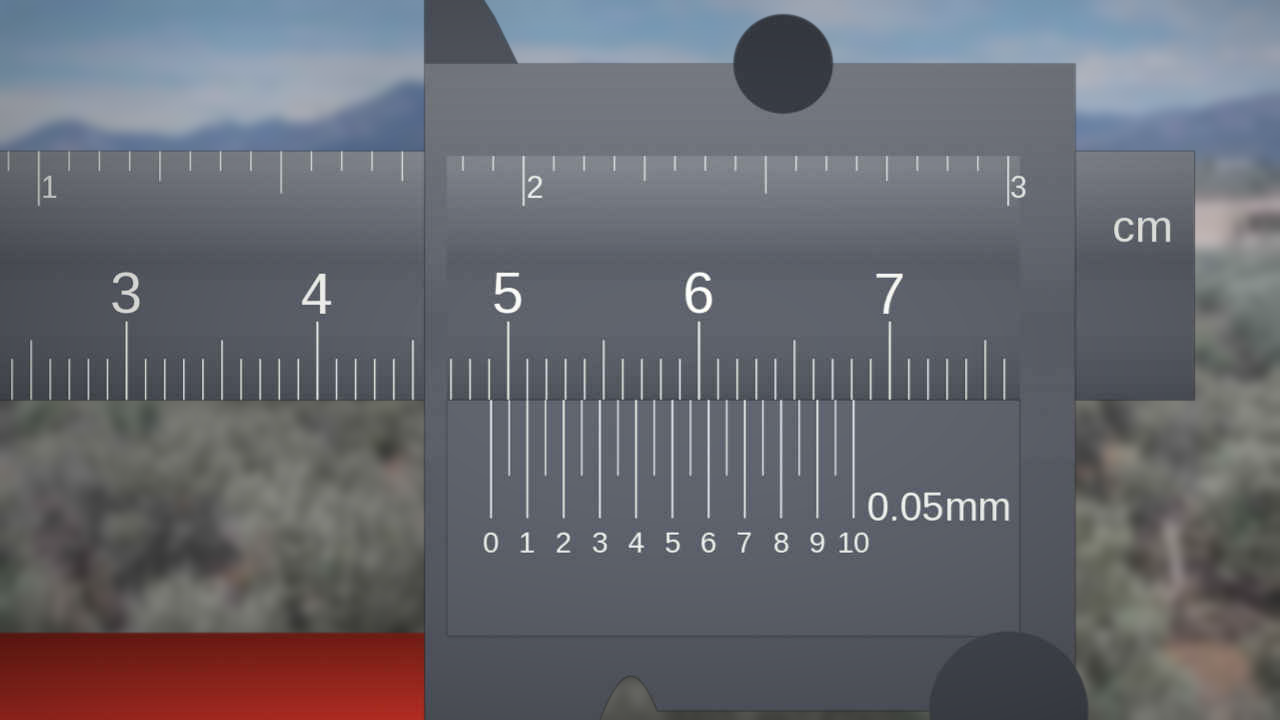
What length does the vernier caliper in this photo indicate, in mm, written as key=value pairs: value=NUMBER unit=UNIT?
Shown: value=49.1 unit=mm
